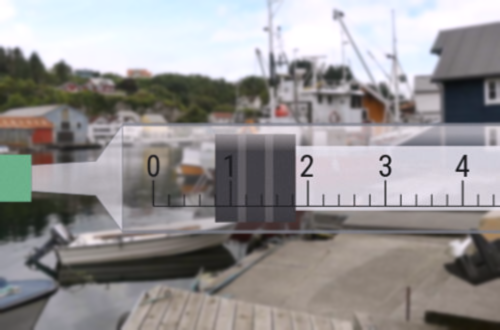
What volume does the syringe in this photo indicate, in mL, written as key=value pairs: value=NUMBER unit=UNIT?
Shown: value=0.8 unit=mL
